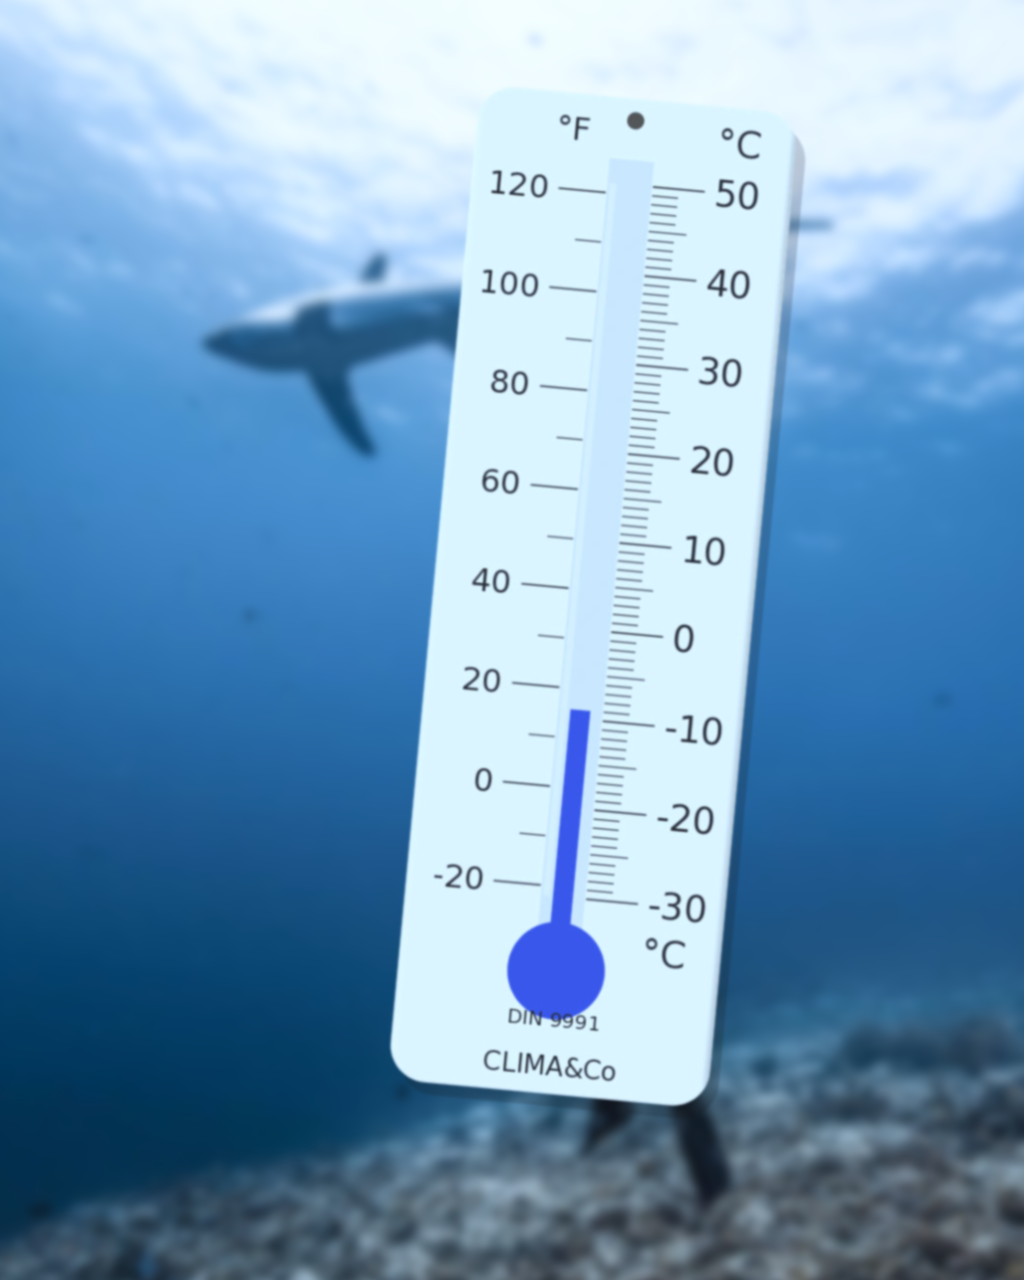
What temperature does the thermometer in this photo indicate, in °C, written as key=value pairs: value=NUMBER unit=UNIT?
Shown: value=-9 unit=°C
